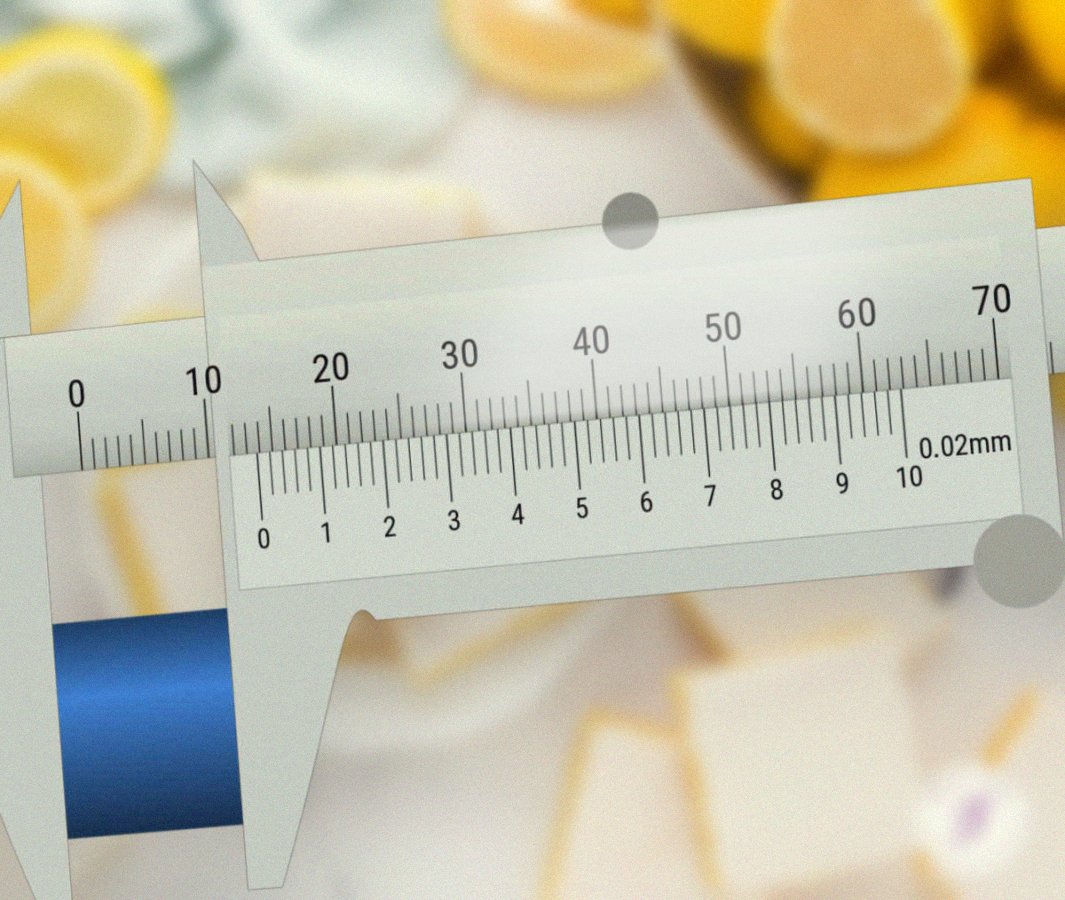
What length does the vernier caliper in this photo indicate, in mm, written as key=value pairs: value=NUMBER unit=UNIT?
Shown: value=13.8 unit=mm
